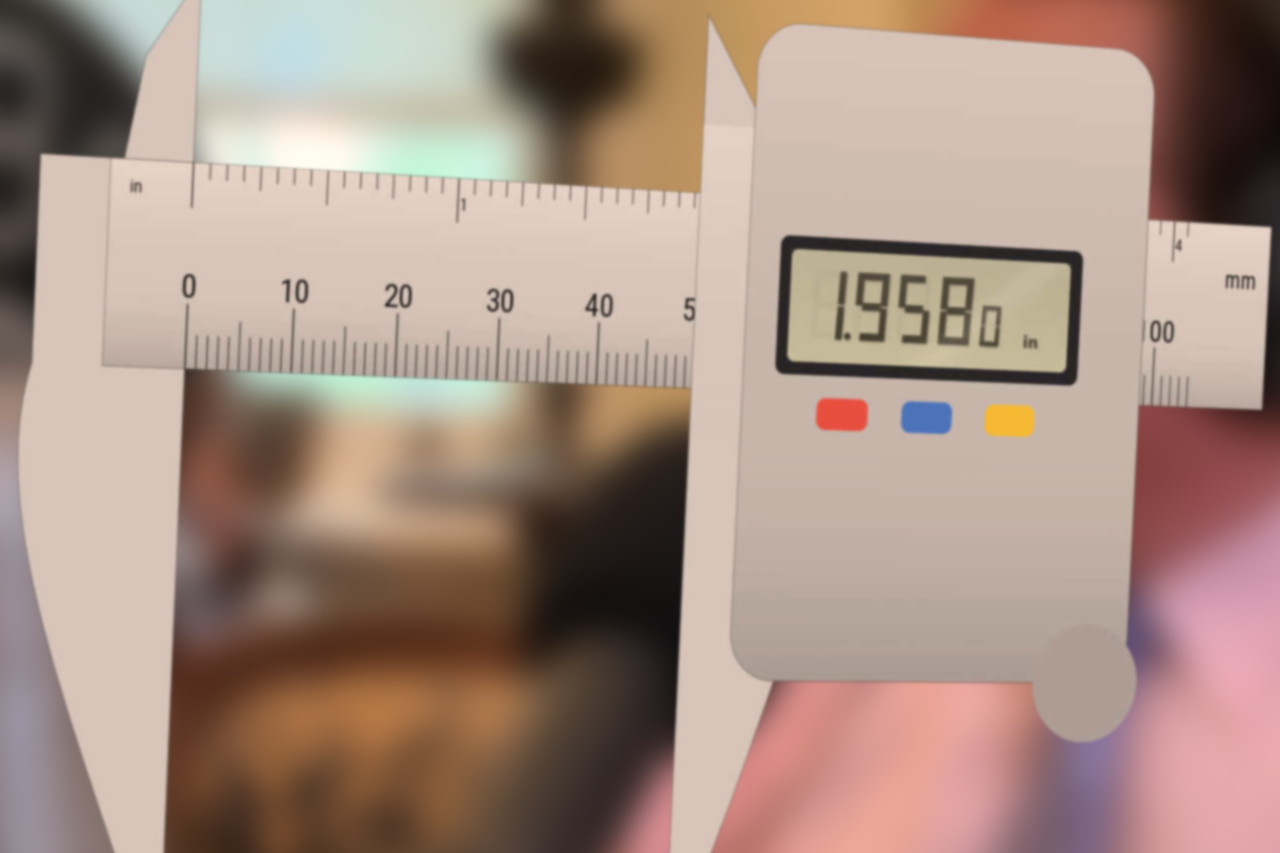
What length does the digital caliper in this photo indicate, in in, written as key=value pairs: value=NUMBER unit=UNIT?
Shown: value=1.9580 unit=in
